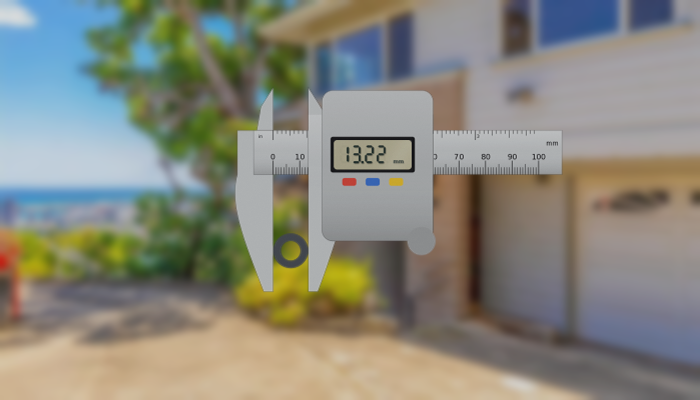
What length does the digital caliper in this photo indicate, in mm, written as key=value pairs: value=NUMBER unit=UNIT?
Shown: value=13.22 unit=mm
